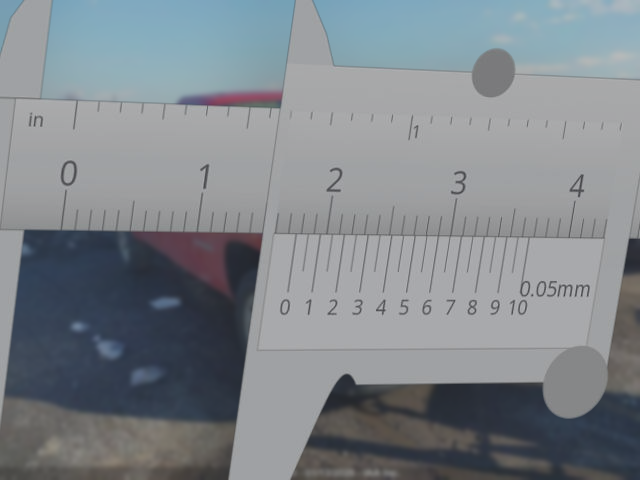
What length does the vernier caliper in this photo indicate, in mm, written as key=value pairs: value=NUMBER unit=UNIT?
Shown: value=17.6 unit=mm
